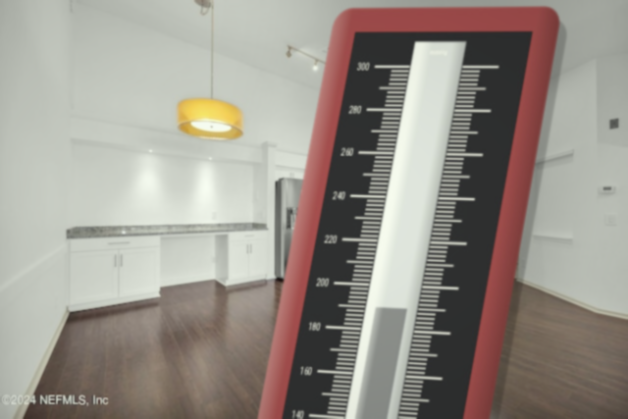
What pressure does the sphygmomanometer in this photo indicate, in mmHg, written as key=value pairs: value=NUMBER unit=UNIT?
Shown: value=190 unit=mmHg
